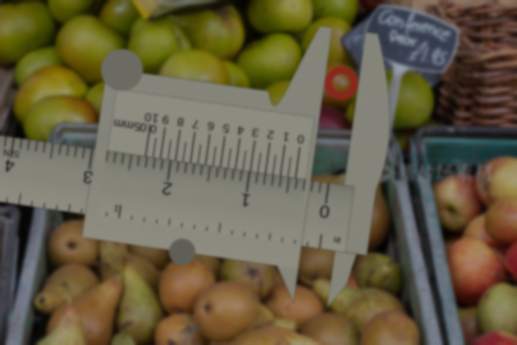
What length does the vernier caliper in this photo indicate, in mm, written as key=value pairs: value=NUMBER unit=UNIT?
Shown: value=4.2 unit=mm
